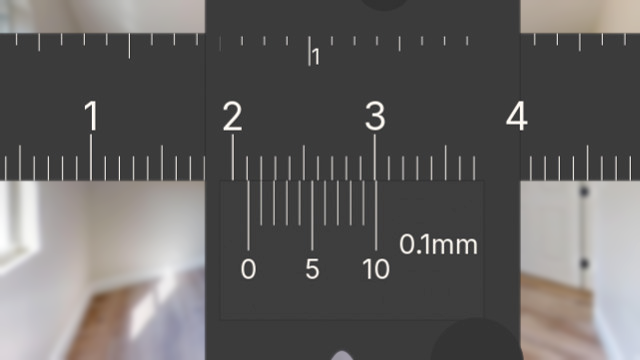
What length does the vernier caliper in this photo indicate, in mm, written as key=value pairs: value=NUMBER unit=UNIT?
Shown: value=21.1 unit=mm
